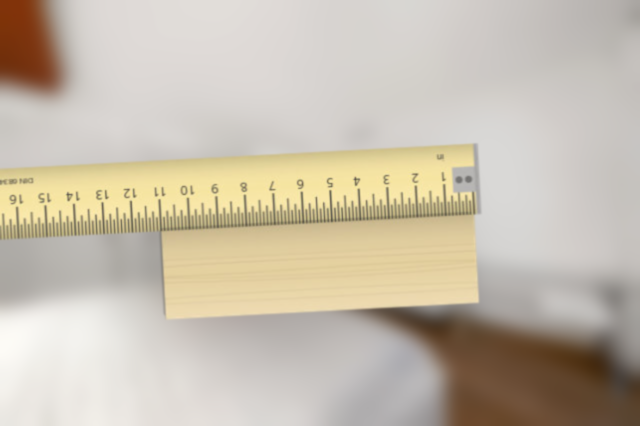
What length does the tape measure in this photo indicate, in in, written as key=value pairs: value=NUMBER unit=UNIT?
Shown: value=11 unit=in
